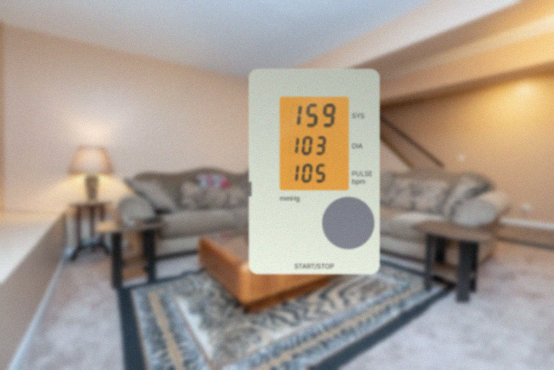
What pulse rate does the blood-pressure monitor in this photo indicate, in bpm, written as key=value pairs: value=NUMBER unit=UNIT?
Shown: value=105 unit=bpm
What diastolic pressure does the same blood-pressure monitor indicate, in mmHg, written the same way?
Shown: value=103 unit=mmHg
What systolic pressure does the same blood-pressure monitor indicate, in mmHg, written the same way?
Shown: value=159 unit=mmHg
